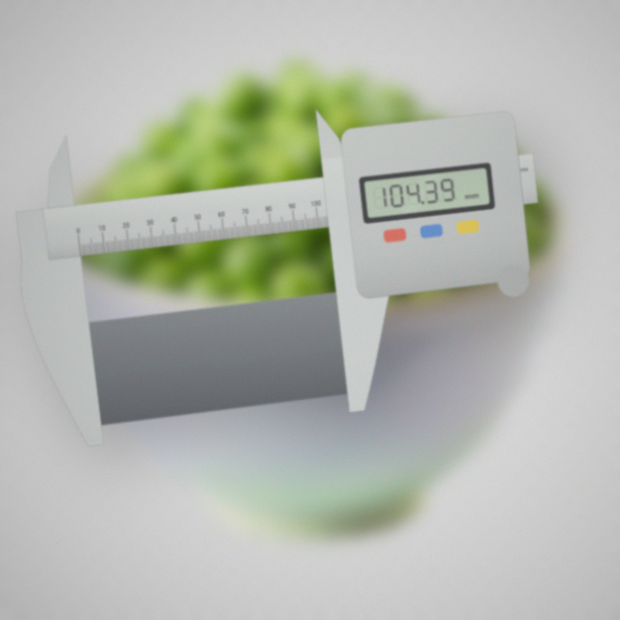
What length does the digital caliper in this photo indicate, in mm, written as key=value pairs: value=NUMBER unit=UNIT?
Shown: value=104.39 unit=mm
